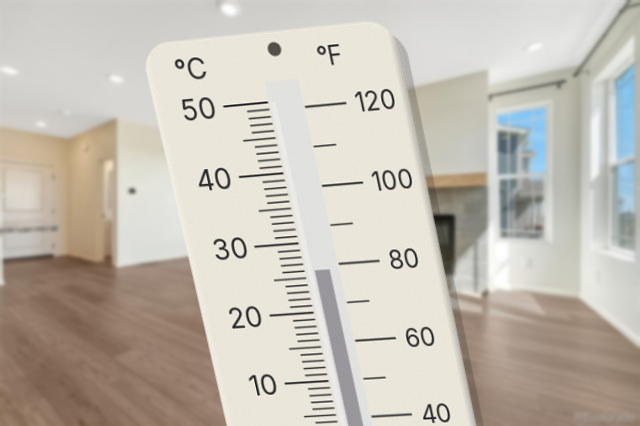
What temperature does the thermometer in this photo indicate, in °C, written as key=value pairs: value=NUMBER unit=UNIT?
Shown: value=26 unit=°C
